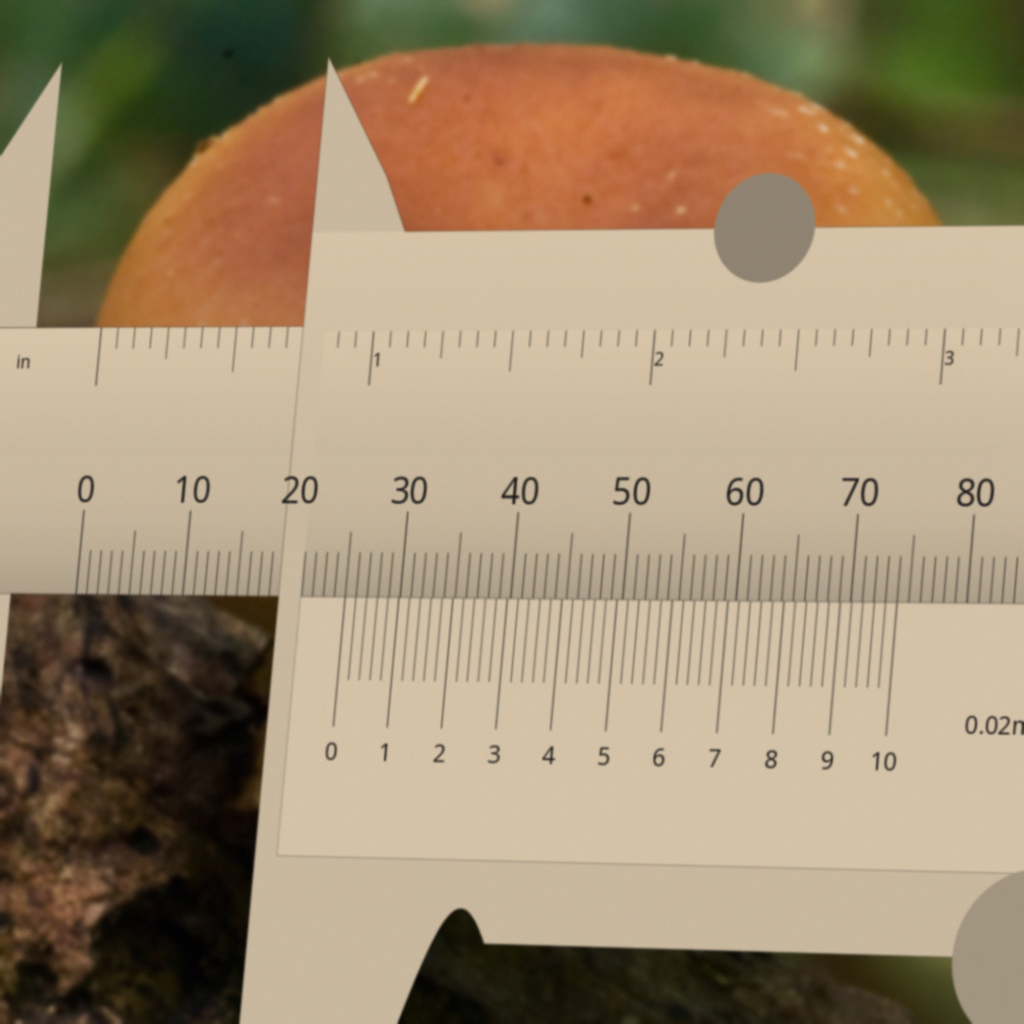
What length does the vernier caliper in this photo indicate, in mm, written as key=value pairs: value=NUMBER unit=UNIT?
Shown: value=25.0 unit=mm
